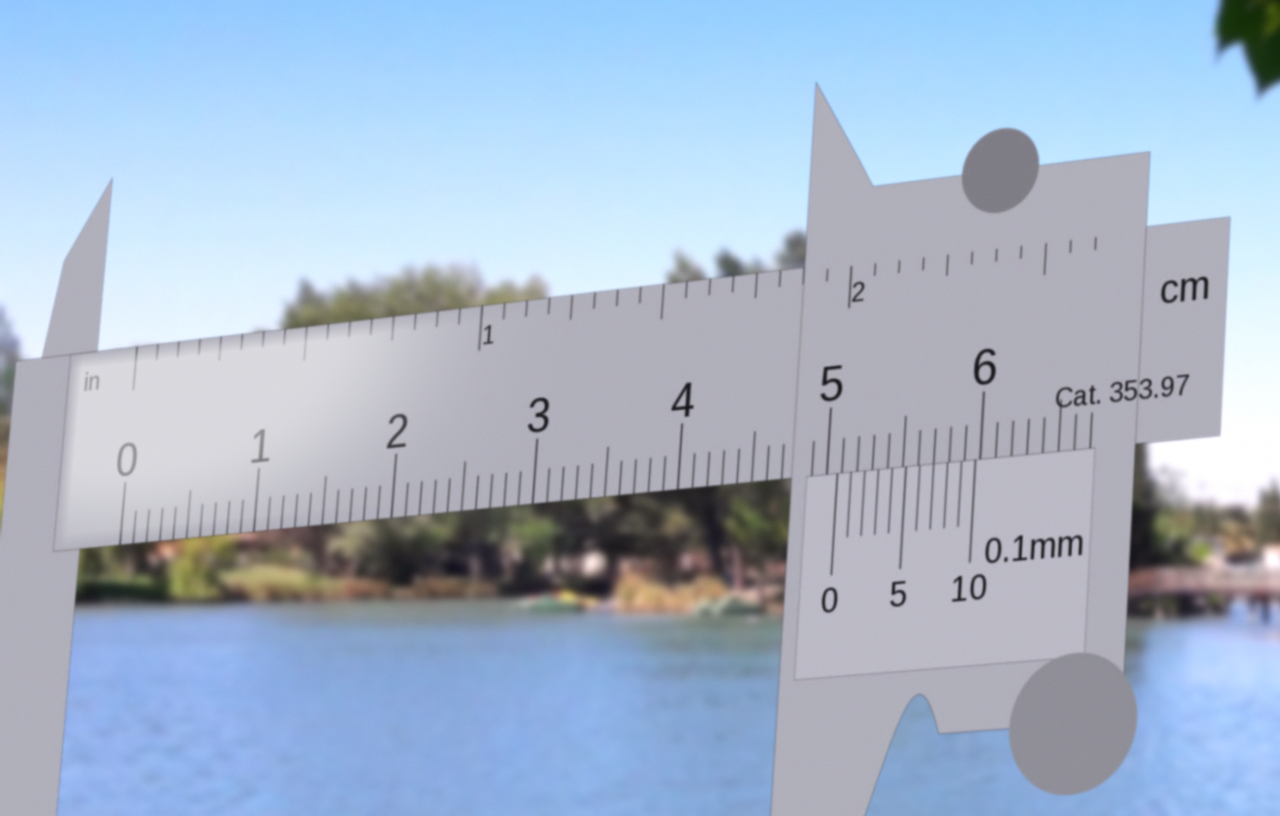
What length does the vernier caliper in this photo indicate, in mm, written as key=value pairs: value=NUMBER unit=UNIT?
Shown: value=50.7 unit=mm
